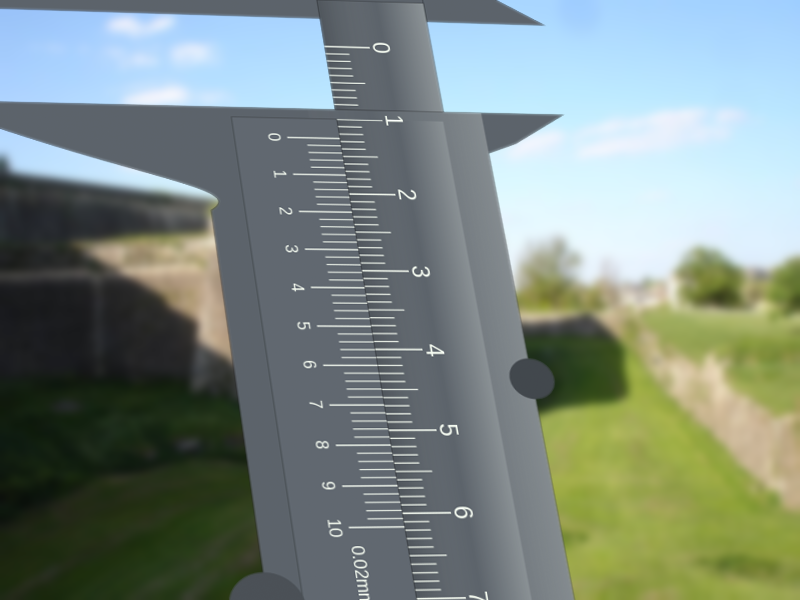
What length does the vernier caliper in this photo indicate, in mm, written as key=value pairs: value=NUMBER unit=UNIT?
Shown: value=12.6 unit=mm
